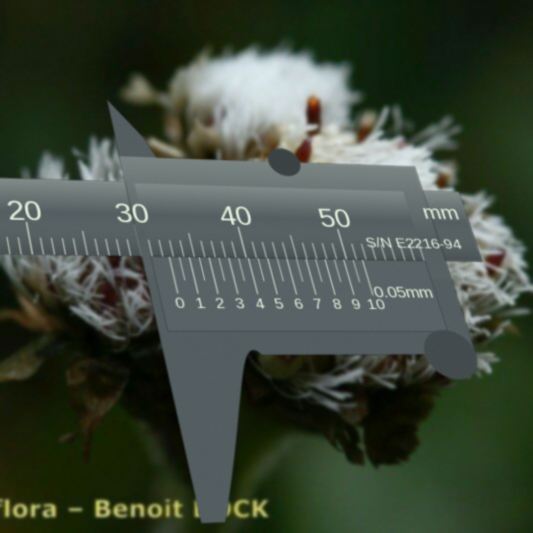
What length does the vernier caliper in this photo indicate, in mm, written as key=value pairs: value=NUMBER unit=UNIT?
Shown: value=32.6 unit=mm
